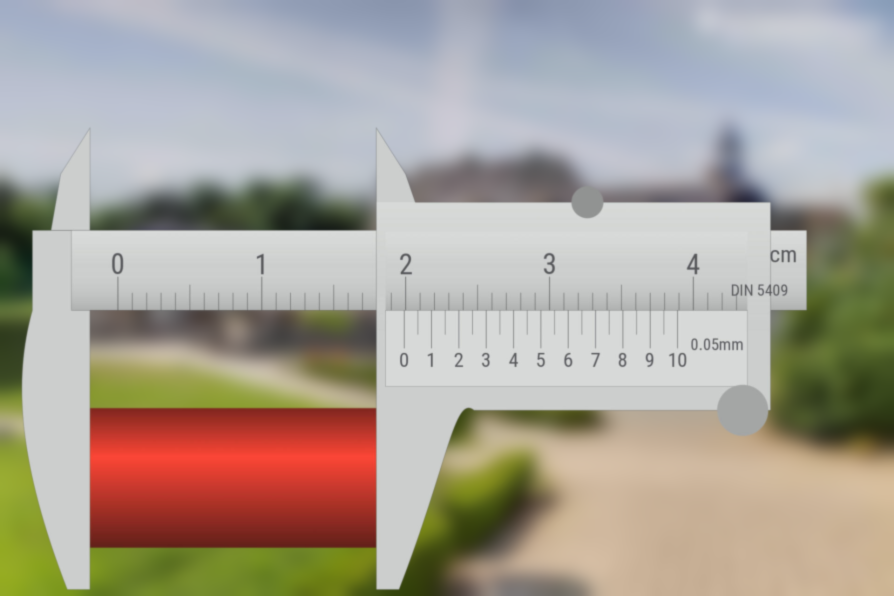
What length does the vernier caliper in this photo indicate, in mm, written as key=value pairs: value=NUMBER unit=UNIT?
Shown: value=19.9 unit=mm
